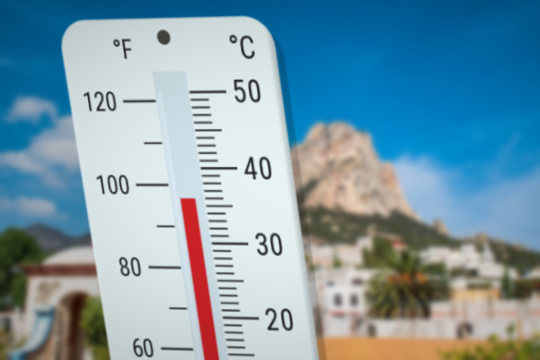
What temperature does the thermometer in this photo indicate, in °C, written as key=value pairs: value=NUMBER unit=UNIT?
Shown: value=36 unit=°C
